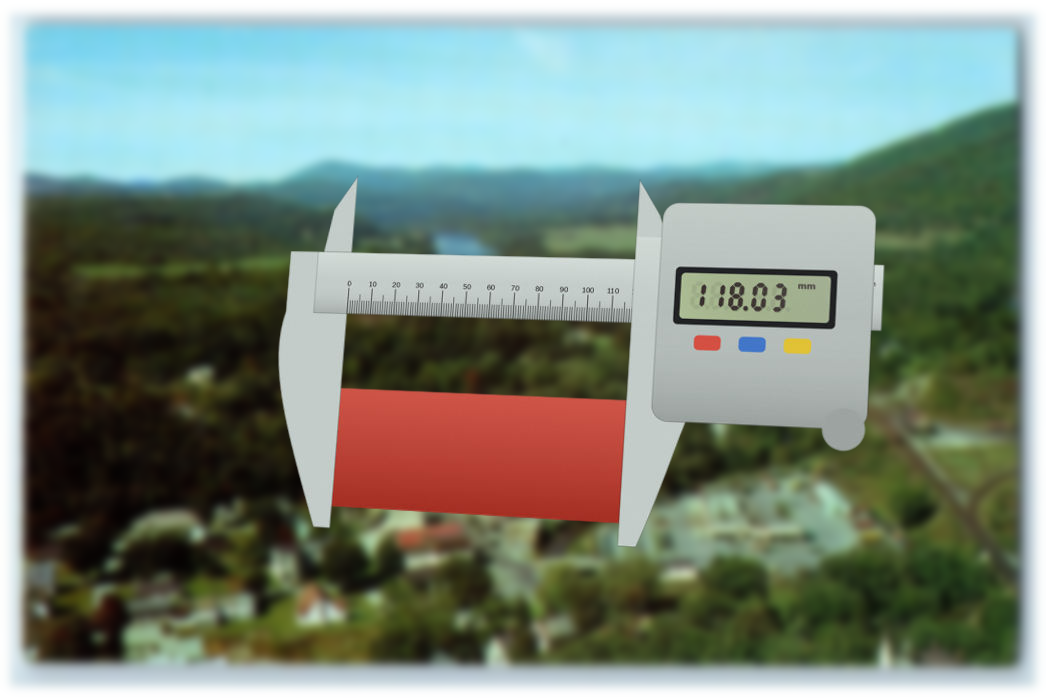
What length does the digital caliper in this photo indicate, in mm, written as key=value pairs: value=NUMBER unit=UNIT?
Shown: value=118.03 unit=mm
